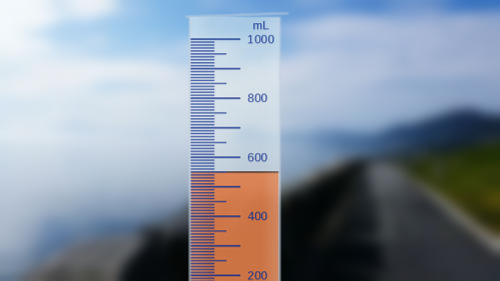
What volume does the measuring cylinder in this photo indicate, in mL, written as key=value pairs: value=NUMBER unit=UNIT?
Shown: value=550 unit=mL
